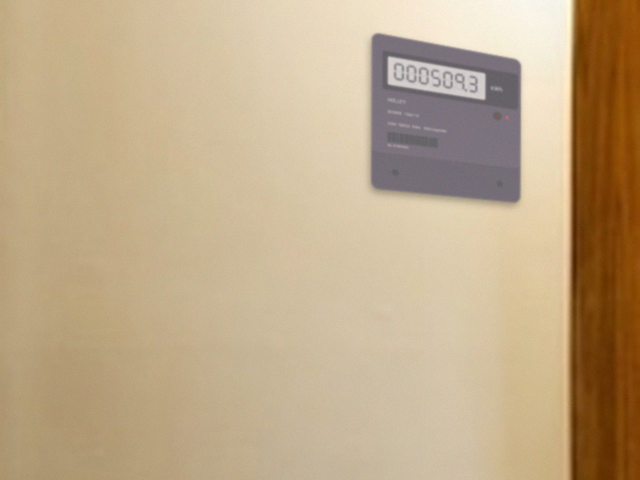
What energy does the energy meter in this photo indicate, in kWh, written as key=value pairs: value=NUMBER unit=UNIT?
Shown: value=509.3 unit=kWh
